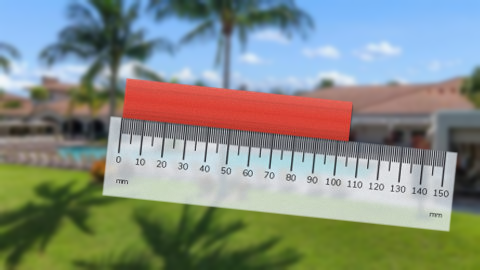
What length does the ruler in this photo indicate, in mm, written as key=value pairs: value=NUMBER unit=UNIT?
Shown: value=105 unit=mm
